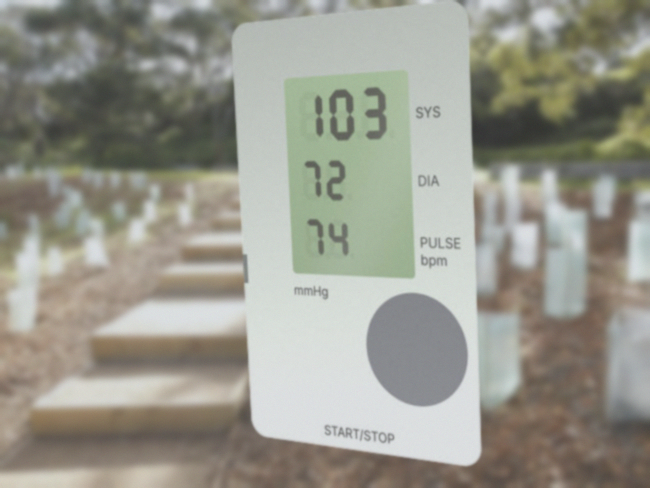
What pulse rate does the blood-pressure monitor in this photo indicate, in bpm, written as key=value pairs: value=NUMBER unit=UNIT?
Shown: value=74 unit=bpm
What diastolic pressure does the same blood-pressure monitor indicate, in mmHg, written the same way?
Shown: value=72 unit=mmHg
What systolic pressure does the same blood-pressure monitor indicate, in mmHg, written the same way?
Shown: value=103 unit=mmHg
